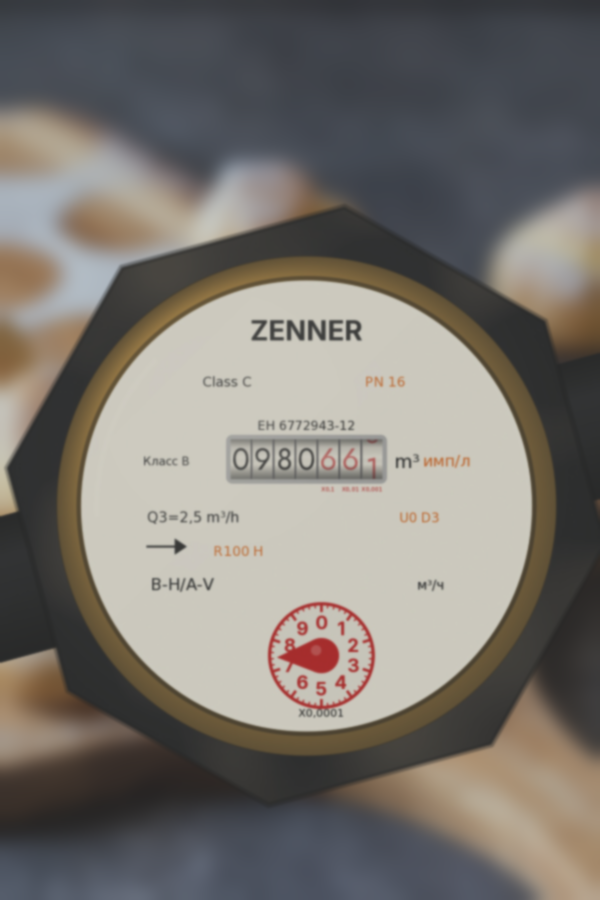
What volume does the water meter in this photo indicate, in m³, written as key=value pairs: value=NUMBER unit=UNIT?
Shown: value=980.6607 unit=m³
